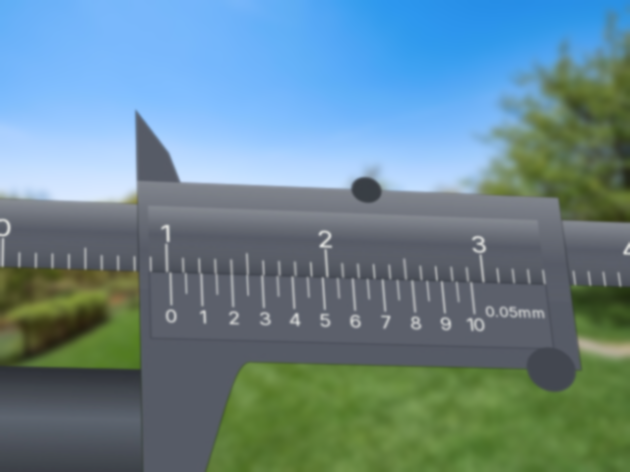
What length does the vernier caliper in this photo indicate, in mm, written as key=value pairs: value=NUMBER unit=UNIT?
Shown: value=10.2 unit=mm
